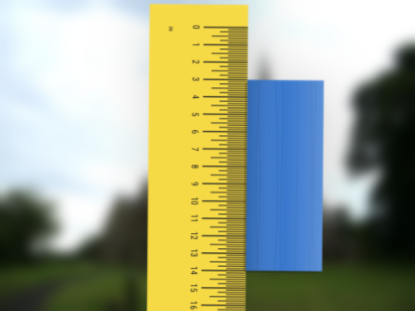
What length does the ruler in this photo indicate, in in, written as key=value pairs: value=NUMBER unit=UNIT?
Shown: value=11 unit=in
